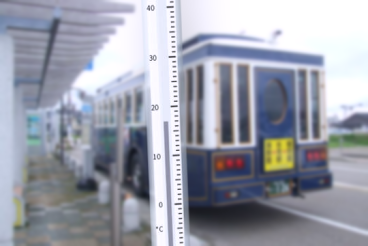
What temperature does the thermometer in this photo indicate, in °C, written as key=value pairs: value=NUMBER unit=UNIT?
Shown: value=17 unit=°C
